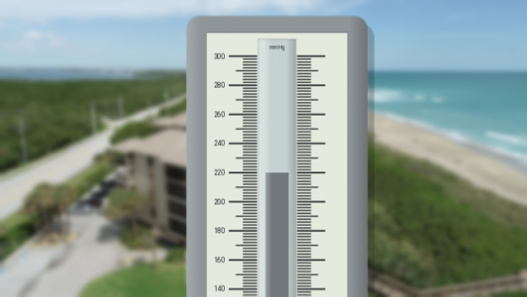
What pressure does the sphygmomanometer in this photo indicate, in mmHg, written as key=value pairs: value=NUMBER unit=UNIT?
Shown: value=220 unit=mmHg
